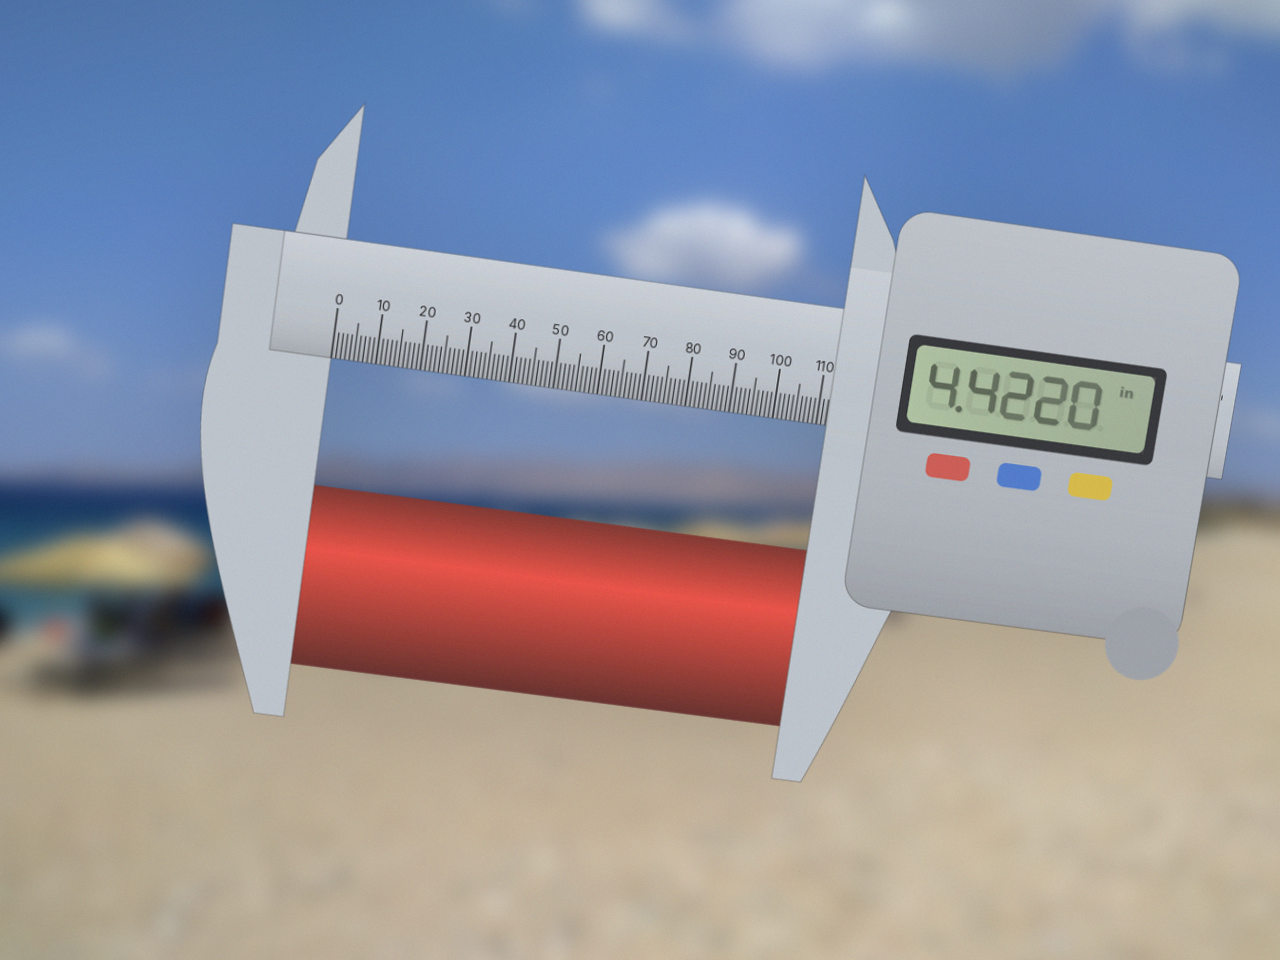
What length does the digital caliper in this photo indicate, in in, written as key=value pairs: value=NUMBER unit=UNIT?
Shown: value=4.4220 unit=in
